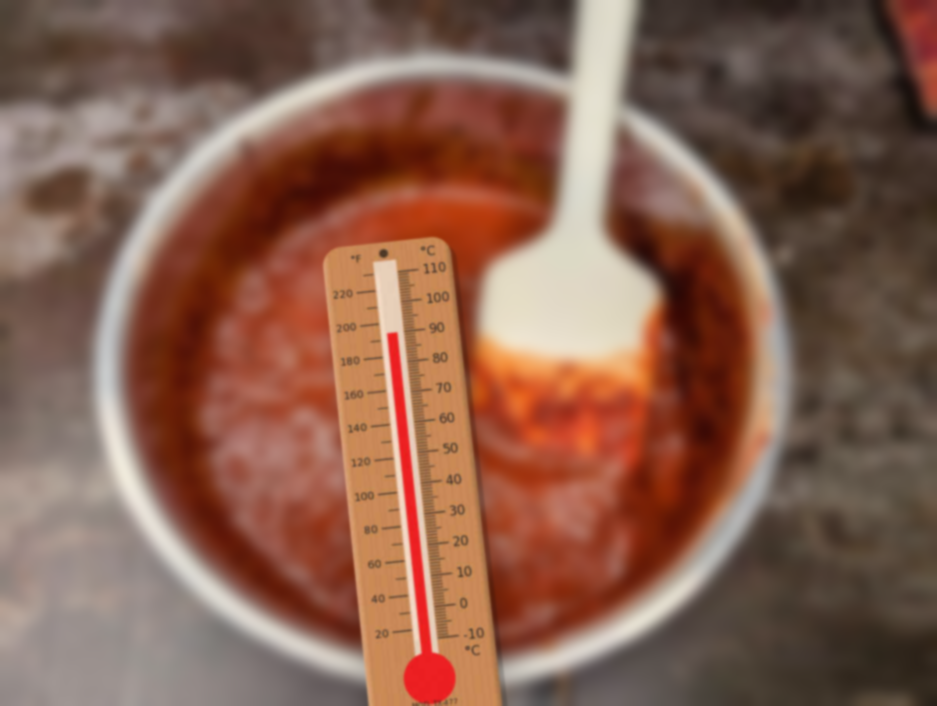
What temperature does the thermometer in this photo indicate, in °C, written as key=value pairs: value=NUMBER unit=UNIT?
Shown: value=90 unit=°C
